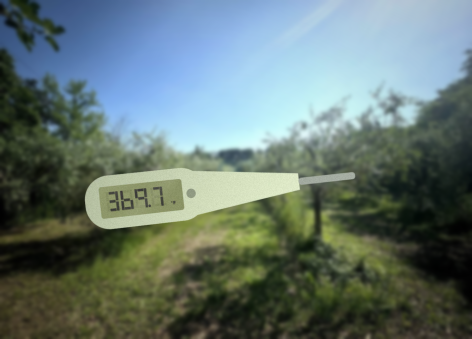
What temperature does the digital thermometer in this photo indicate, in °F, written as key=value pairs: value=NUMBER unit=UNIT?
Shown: value=369.7 unit=°F
